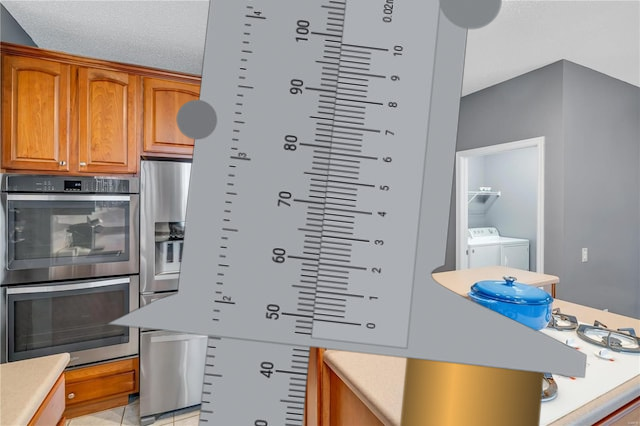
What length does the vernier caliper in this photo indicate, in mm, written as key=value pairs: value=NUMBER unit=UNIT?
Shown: value=49.6 unit=mm
